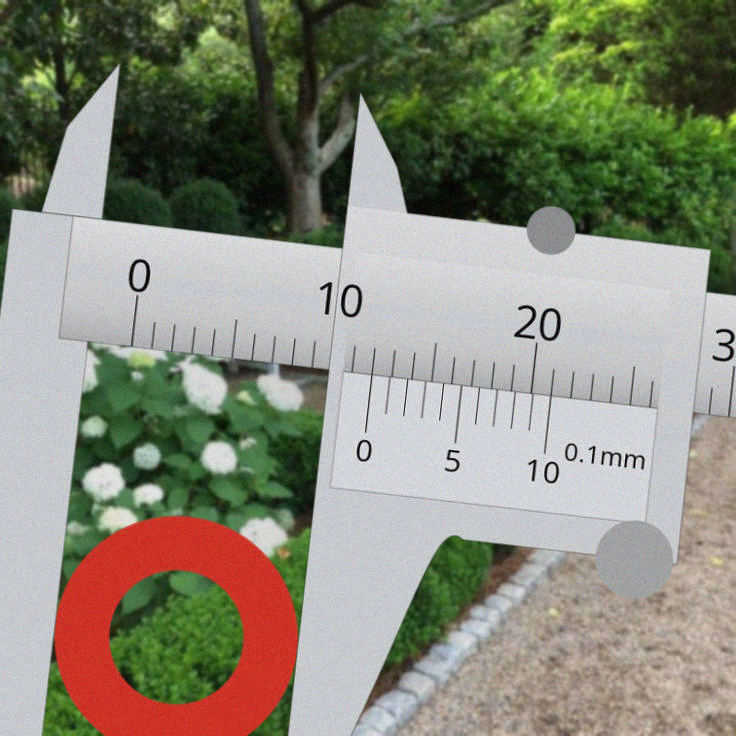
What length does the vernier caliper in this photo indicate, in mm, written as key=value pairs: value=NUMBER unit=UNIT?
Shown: value=12.0 unit=mm
